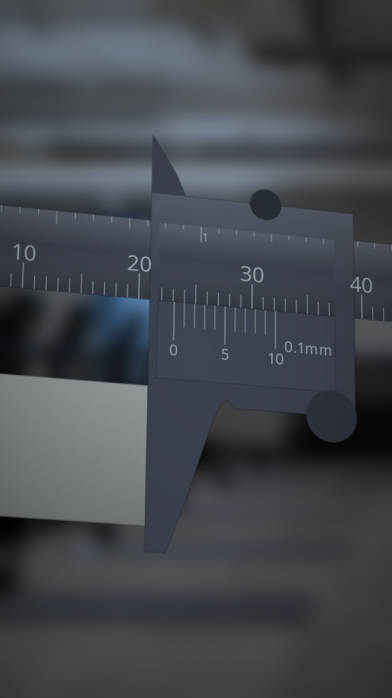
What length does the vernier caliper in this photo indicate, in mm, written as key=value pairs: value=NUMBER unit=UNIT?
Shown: value=23.1 unit=mm
